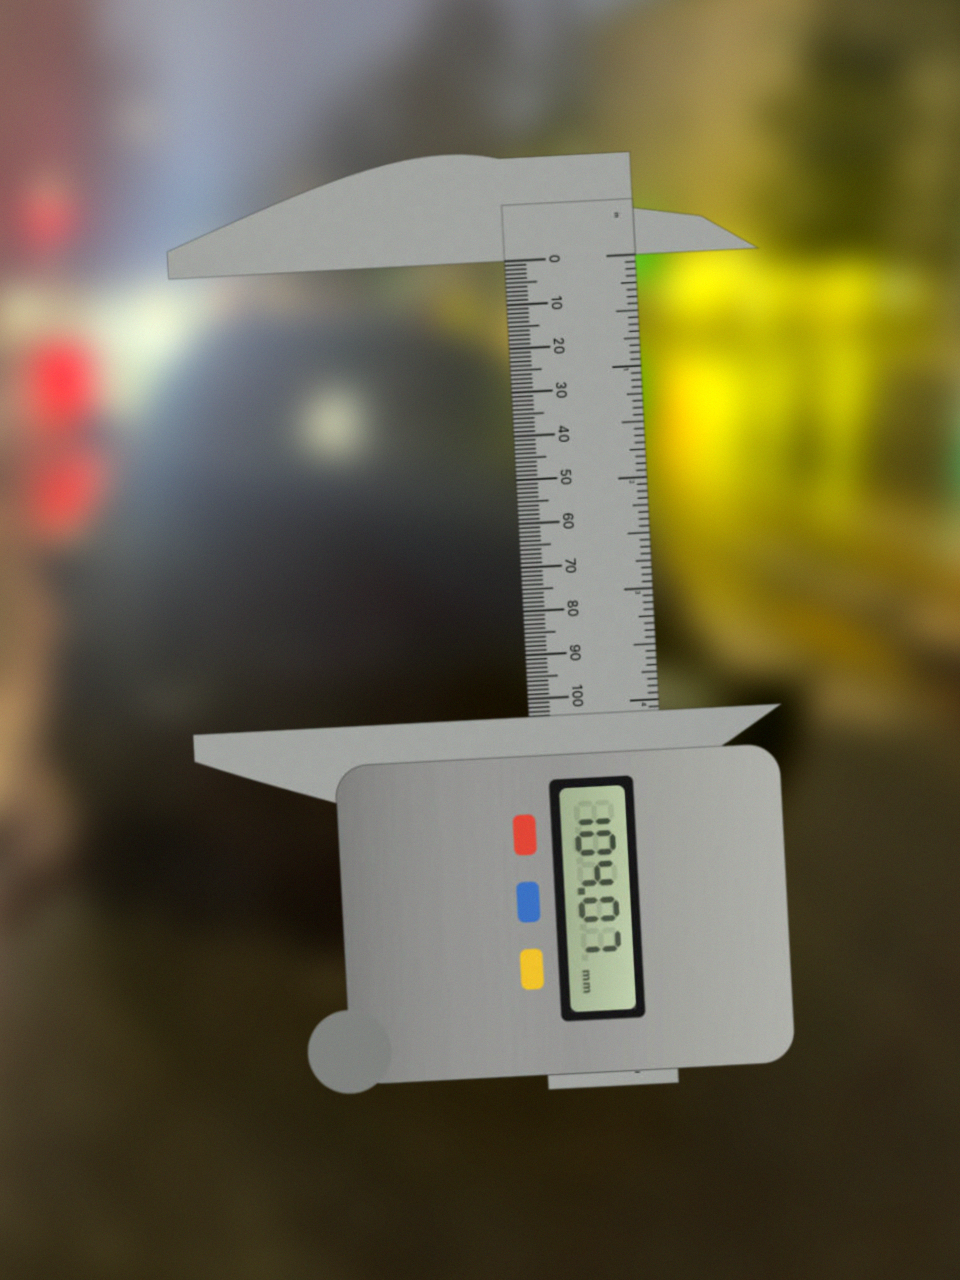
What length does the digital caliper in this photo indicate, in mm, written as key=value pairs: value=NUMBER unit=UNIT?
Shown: value=104.07 unit=mm
